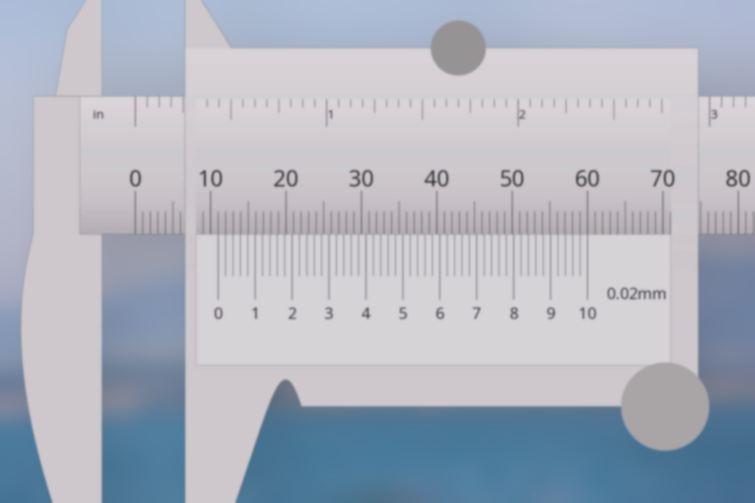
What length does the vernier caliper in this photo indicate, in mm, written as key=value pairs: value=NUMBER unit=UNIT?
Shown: value=11.0 unit=mm
